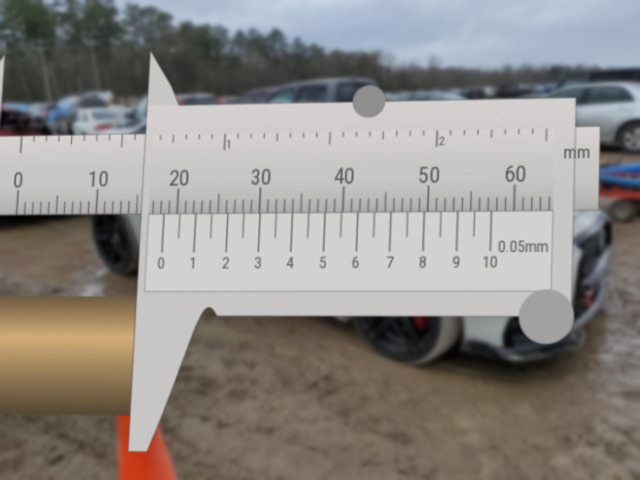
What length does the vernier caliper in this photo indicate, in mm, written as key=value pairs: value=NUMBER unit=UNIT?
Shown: value=18.4 unit=mm
